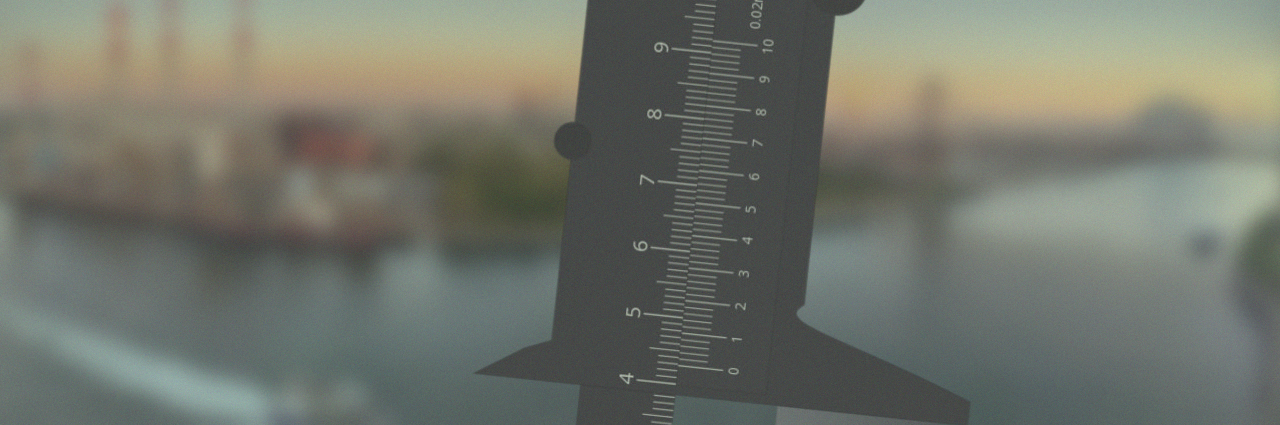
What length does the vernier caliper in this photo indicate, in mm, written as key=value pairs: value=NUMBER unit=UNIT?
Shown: value=42.8 unit=mm
